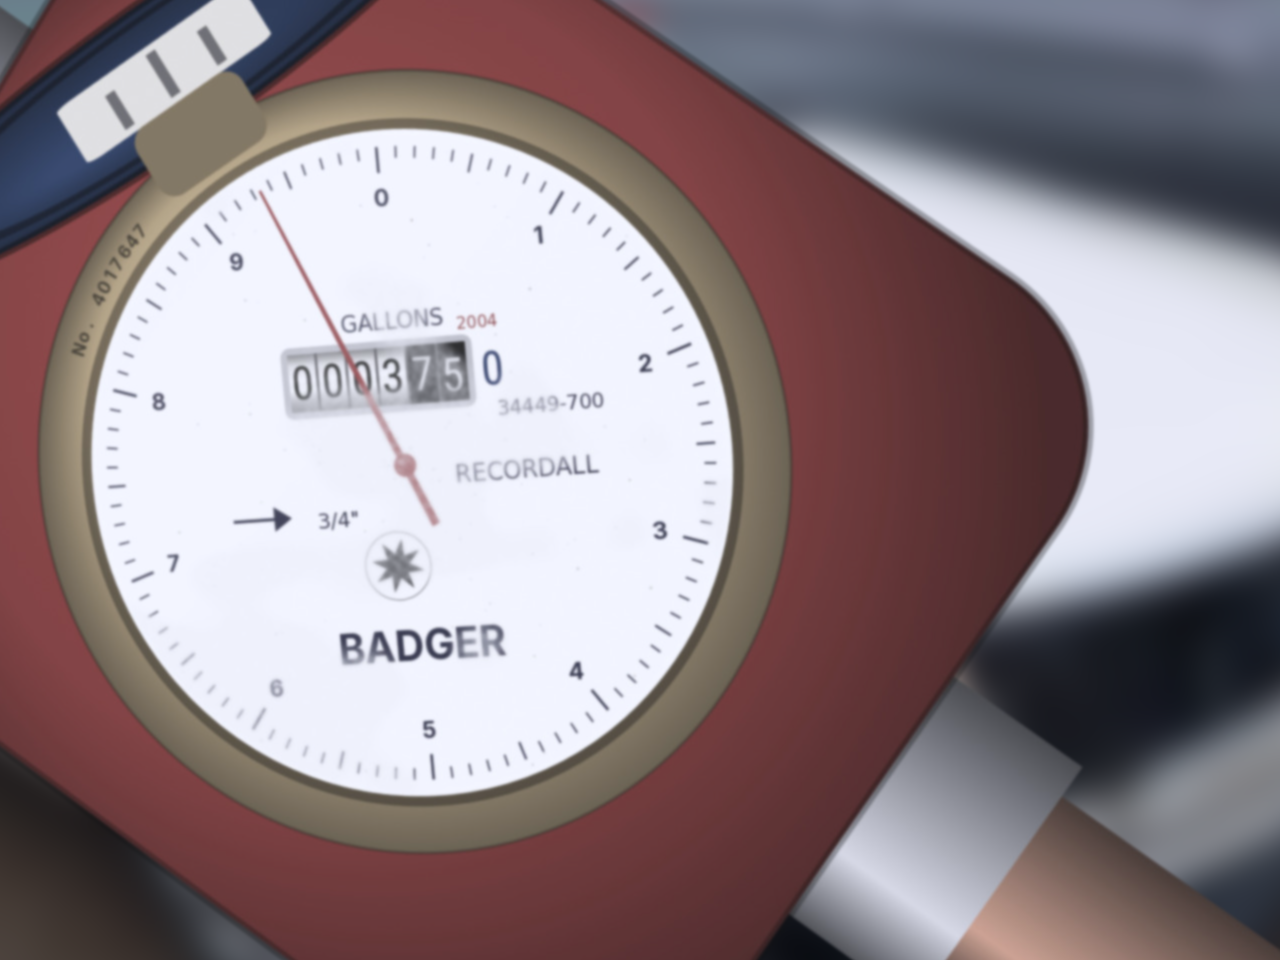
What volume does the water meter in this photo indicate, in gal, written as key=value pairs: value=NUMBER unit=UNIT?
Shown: value=3749.3 unit=gal
